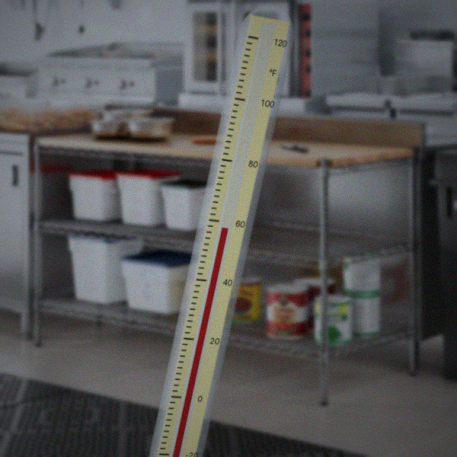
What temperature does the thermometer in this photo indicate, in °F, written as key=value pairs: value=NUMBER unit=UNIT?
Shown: value=58 unit=°F
